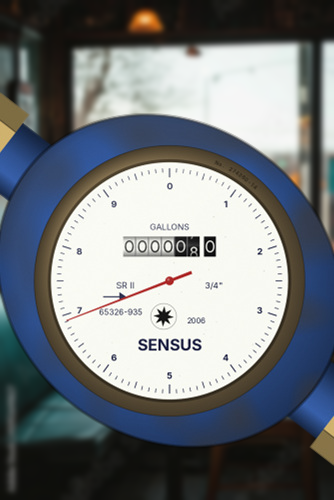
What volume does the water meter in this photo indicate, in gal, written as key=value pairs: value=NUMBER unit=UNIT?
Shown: value=76.9 unit=gal
